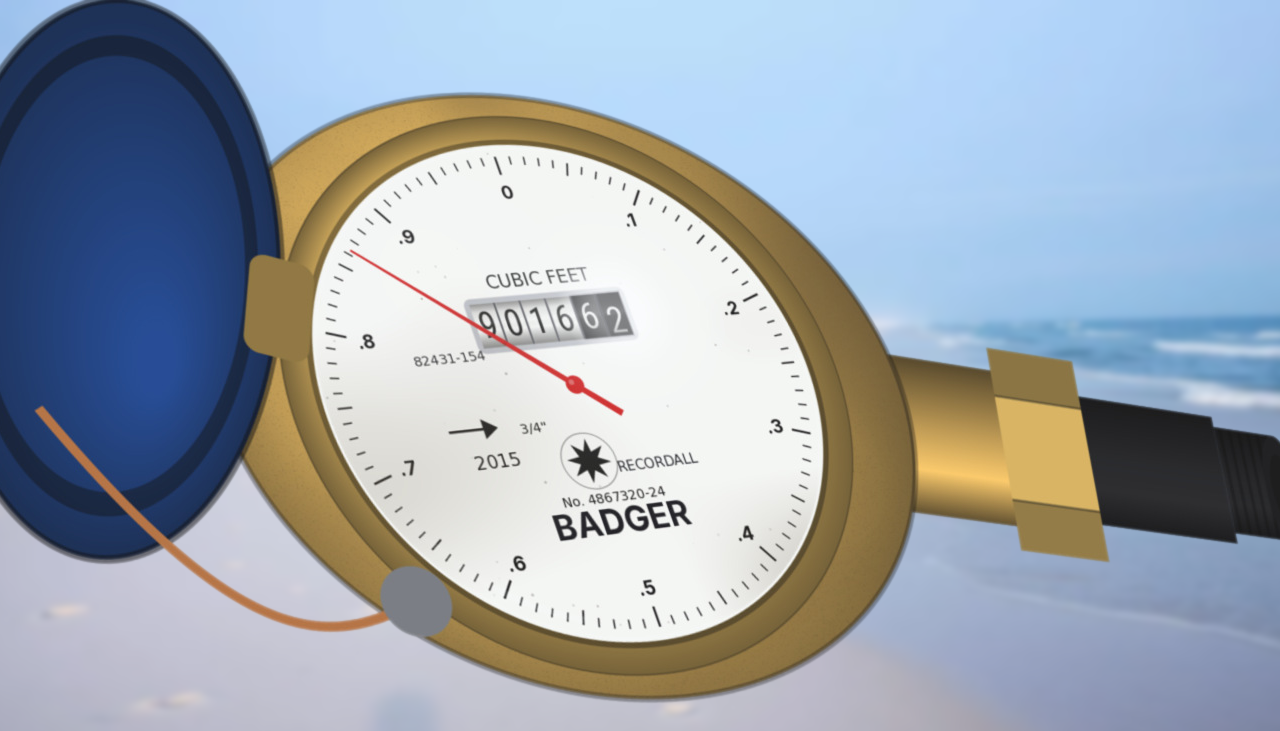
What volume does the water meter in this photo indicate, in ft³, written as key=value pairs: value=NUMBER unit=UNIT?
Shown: value=901661.86 unit=ft³
